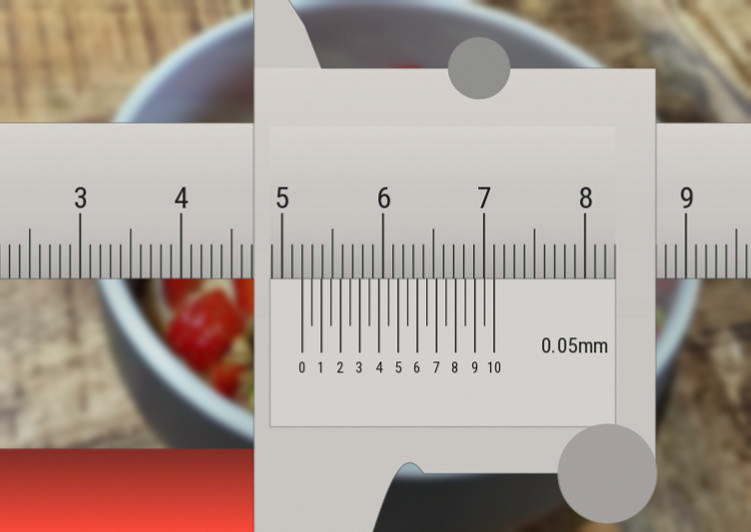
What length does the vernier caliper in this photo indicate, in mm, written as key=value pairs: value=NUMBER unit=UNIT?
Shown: value=52.0 unit=mm
